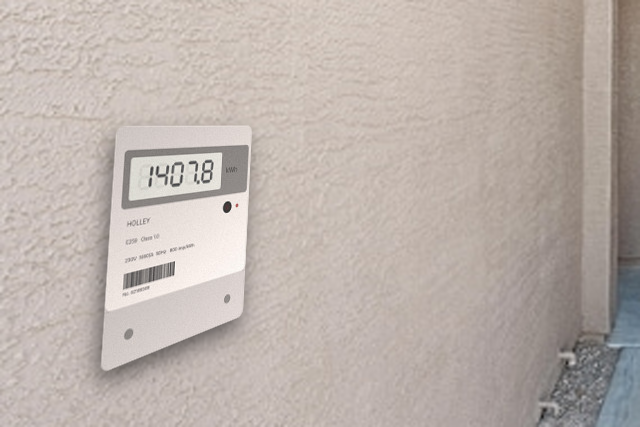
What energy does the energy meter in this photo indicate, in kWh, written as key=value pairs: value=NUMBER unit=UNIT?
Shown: value=1407.8 unit=kWh
